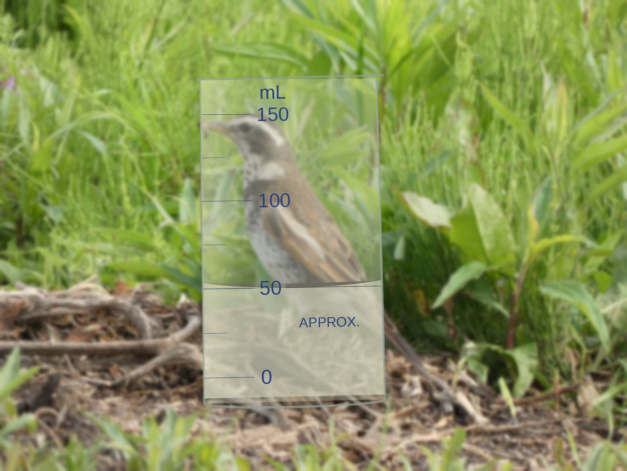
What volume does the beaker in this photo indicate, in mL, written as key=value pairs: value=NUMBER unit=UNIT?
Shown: value=50 unit=mL
